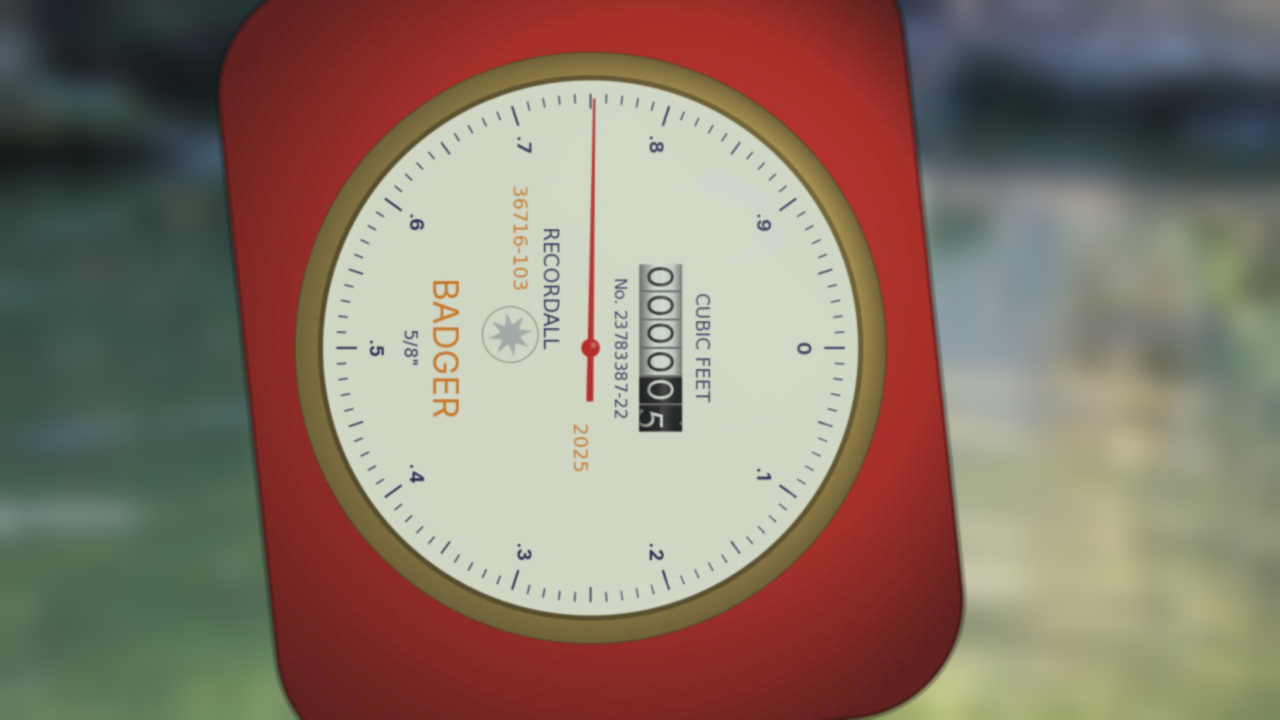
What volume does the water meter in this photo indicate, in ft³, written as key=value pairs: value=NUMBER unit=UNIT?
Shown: value=4.75 unit=ft³
